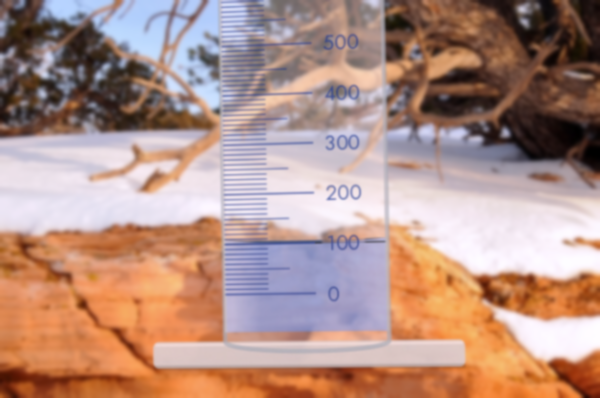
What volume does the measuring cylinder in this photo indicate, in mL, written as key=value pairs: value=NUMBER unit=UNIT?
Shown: value=100 unit=mL
